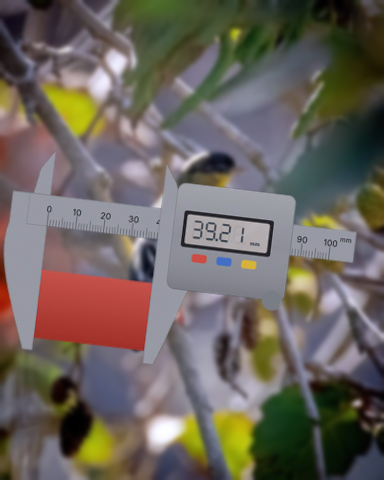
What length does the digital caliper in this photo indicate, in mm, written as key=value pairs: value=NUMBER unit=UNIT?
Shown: value=39.21 unit=mm
